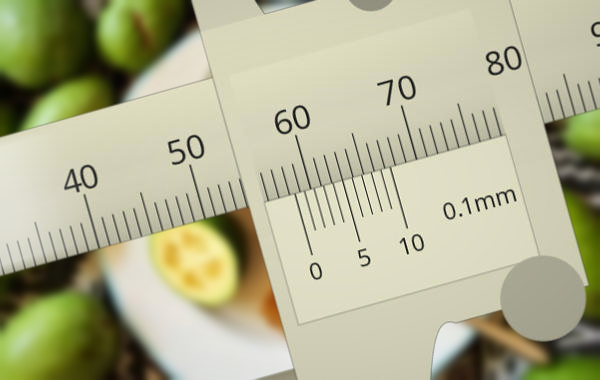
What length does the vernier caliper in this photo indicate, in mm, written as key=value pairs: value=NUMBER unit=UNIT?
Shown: value=58.5 unit=mm
